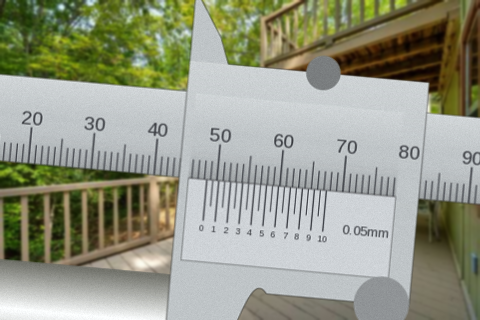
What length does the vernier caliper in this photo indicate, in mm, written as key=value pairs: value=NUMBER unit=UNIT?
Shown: value=48.4 unit=mm
